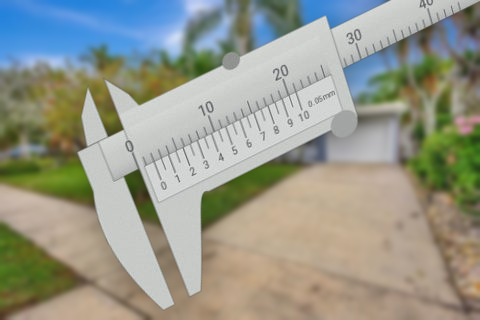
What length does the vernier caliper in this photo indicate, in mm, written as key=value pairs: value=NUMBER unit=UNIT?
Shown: value=2.0 unit=mm
